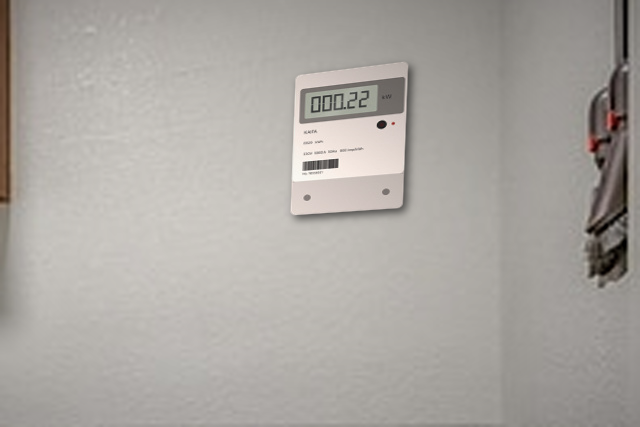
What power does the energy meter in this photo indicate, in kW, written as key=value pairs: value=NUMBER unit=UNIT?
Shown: value=0.22 unit=kW
